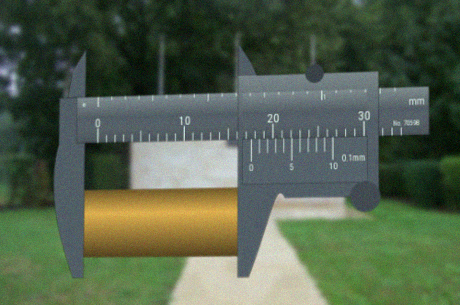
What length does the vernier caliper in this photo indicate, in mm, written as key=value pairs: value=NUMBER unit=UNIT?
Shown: value=17.6 unit=mm
